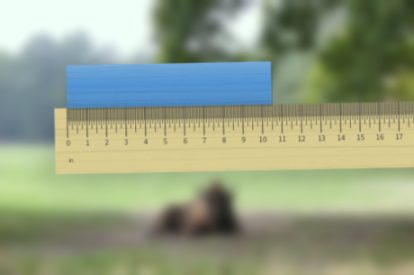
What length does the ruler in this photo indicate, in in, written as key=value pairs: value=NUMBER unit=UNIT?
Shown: value=10.5 unit=in
